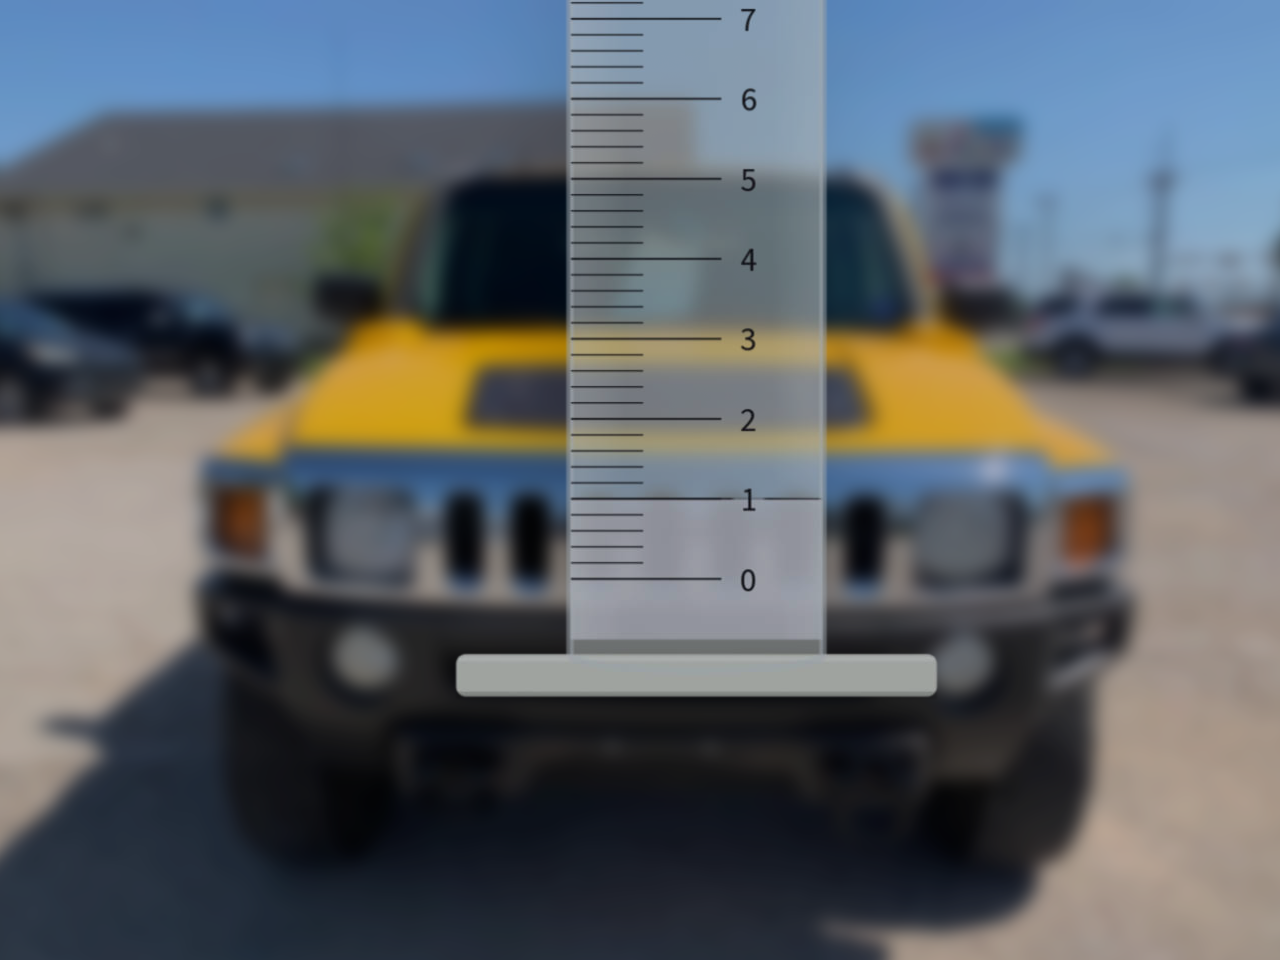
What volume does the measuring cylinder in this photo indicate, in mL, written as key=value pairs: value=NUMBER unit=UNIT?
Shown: value=1 unit=mL
